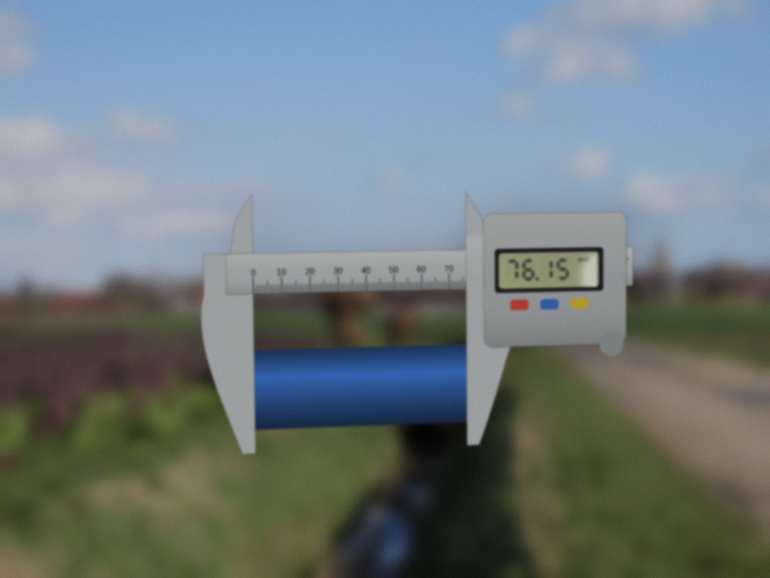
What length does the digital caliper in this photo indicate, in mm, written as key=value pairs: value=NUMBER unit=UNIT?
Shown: value=76.15 unit=mm
